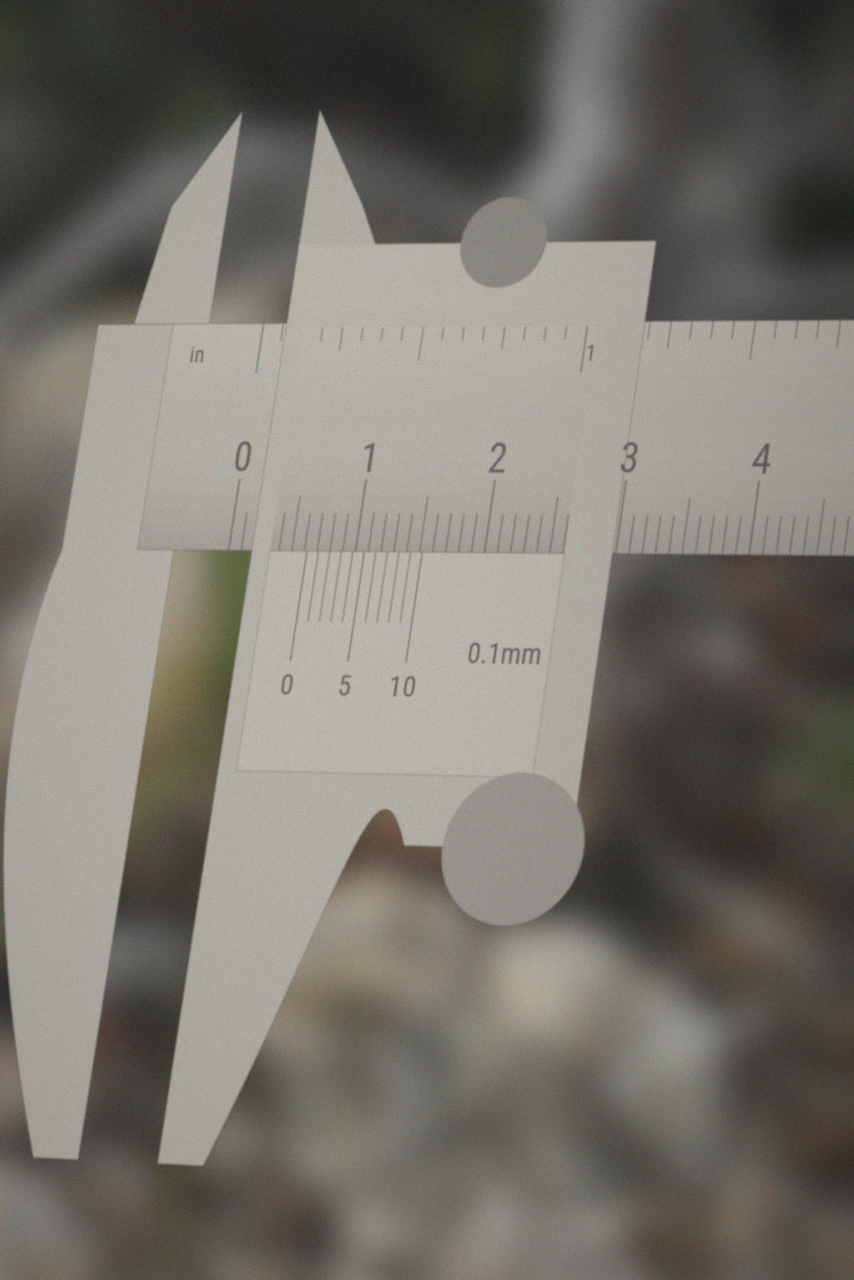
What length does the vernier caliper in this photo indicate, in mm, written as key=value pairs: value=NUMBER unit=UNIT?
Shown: value=6.2 unit=mm
